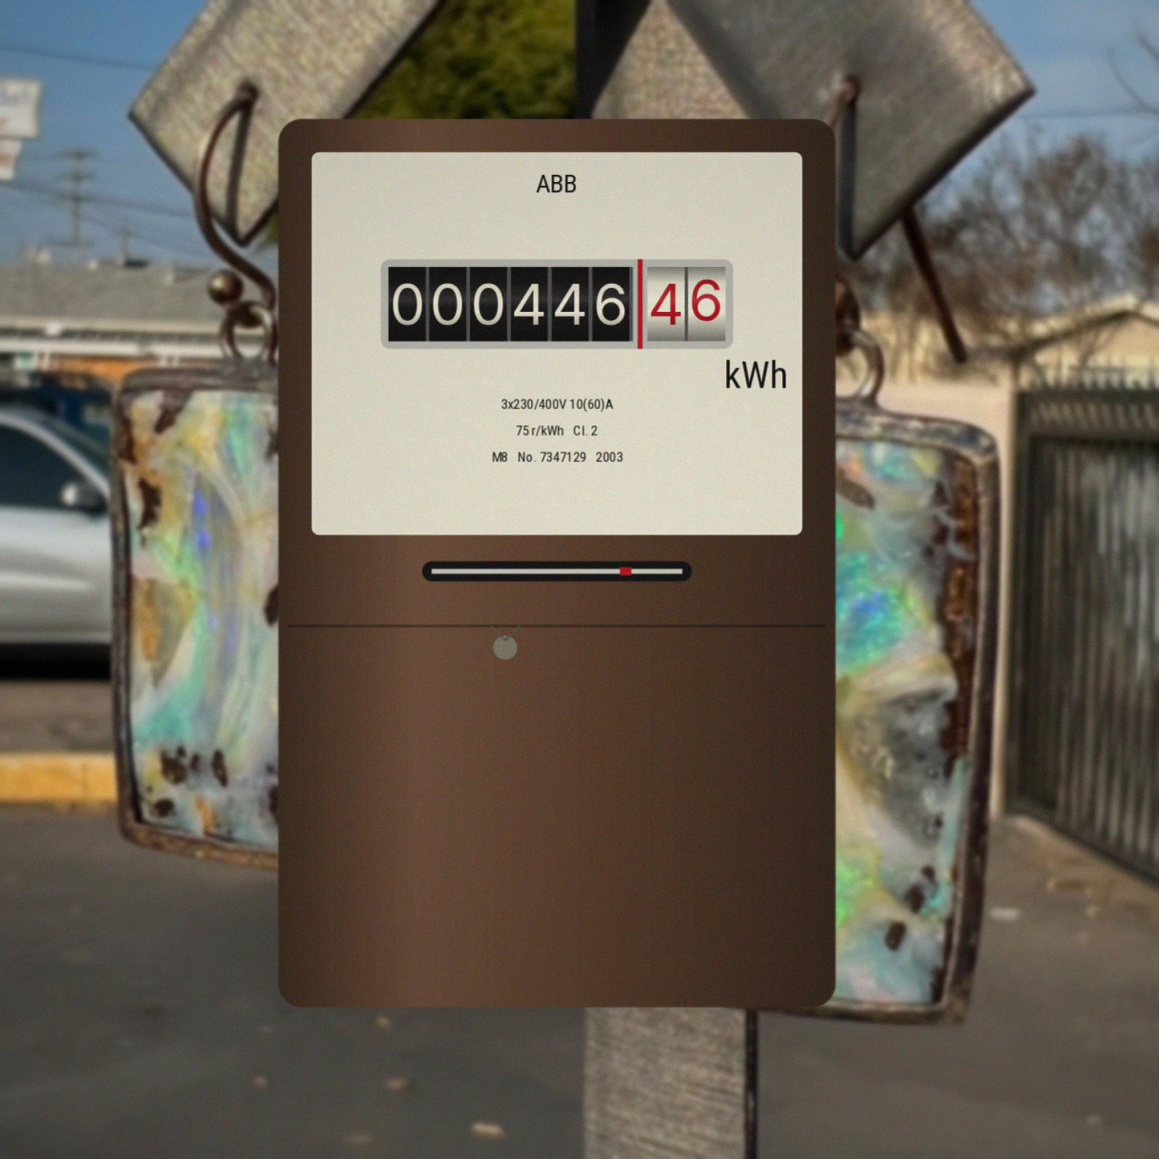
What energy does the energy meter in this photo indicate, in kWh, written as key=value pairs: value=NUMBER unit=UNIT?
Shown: value=446.46 unit=kWh
